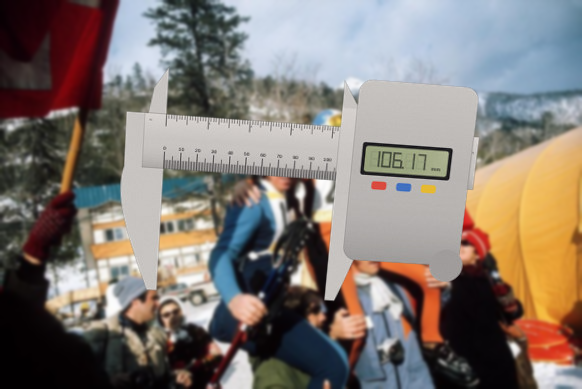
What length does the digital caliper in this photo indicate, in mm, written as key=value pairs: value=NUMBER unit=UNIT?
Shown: value=106.17 unit=mm
